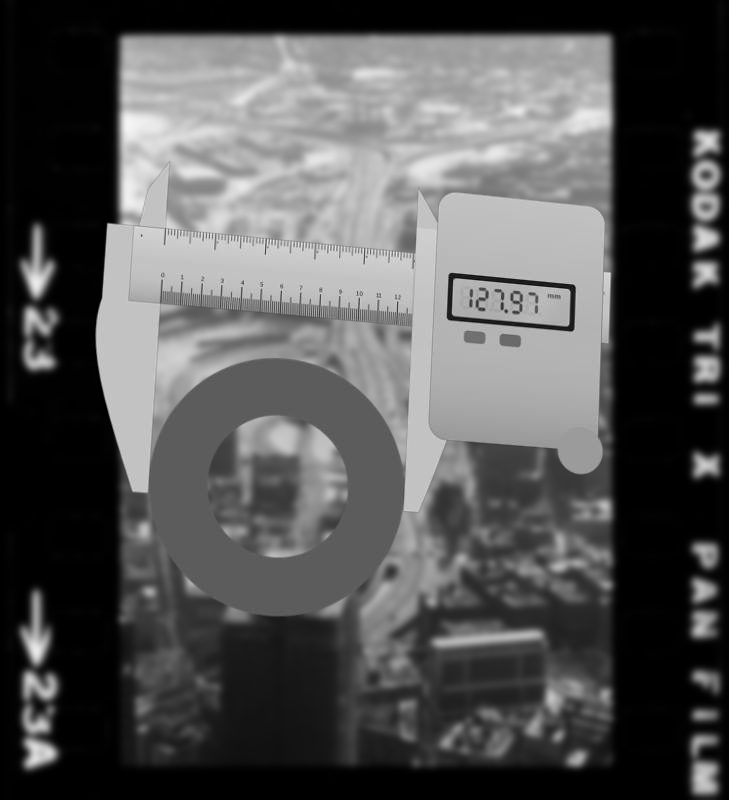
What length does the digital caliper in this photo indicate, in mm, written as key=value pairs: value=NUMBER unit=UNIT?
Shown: value=127.97 unit=mm
